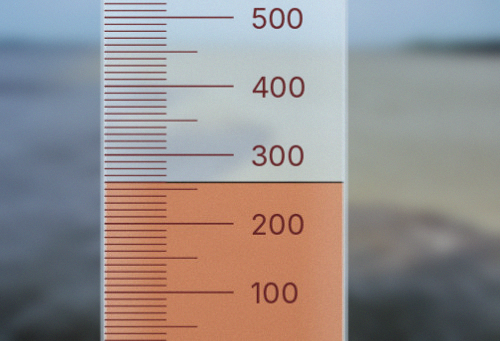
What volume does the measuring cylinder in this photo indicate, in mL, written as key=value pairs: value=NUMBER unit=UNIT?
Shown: value=260 unit=mL
